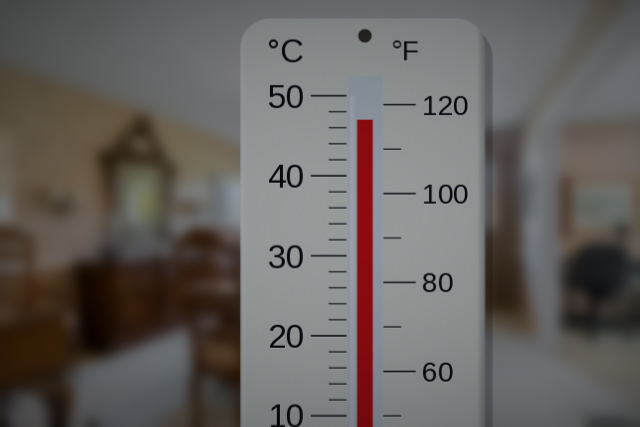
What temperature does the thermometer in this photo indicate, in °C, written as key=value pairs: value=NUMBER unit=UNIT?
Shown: value=47 unit=°C
